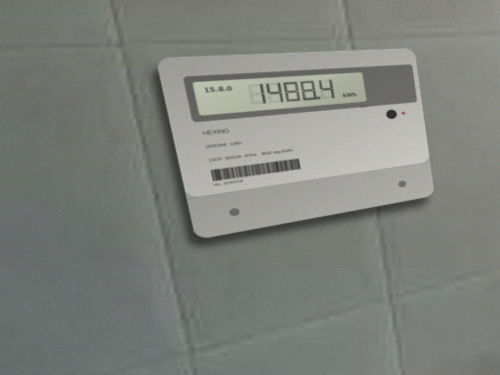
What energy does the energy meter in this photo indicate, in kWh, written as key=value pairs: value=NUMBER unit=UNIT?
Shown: value=1488.4 unit=kWh
